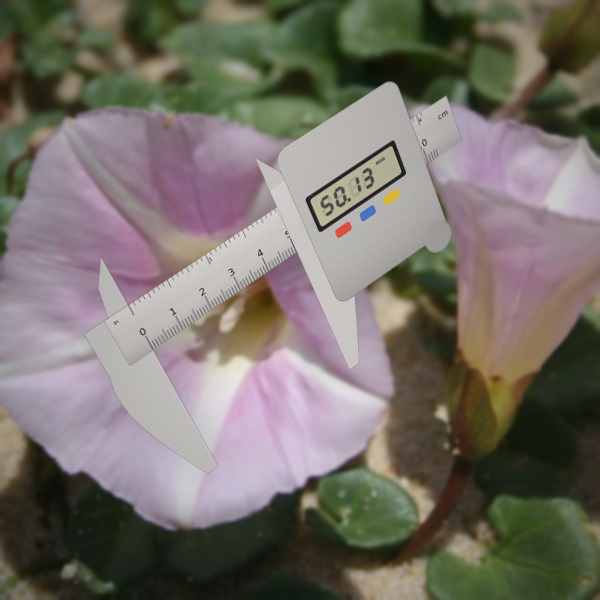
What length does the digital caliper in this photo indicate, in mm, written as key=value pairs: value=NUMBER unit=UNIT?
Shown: value=50.13 unit=mm
